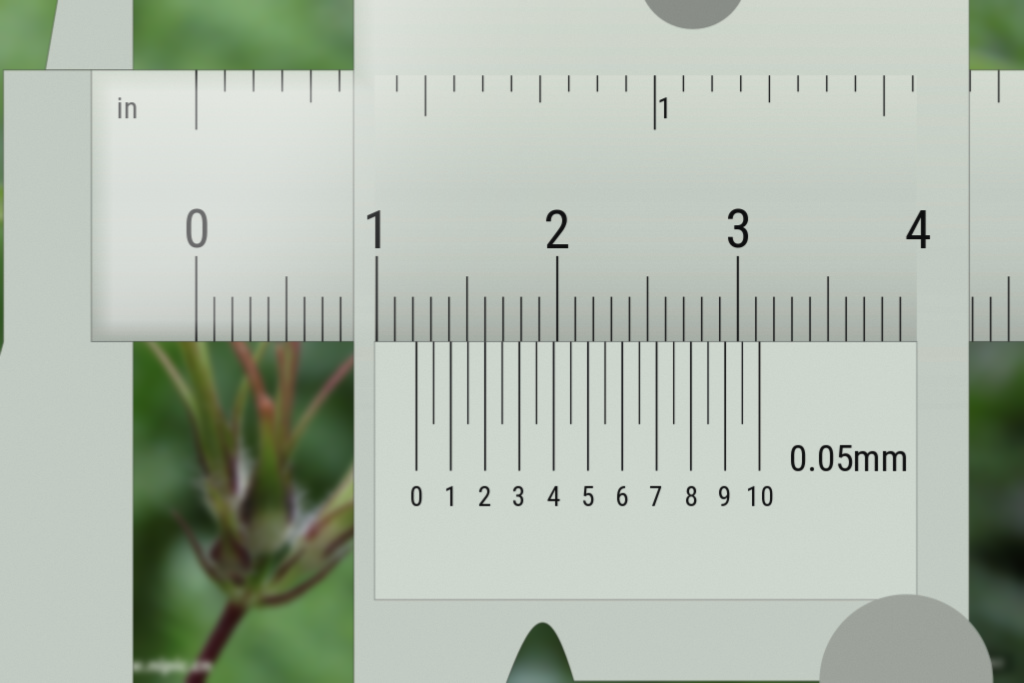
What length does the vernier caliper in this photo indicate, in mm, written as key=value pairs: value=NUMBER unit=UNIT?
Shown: value=12.2 unit=mm
